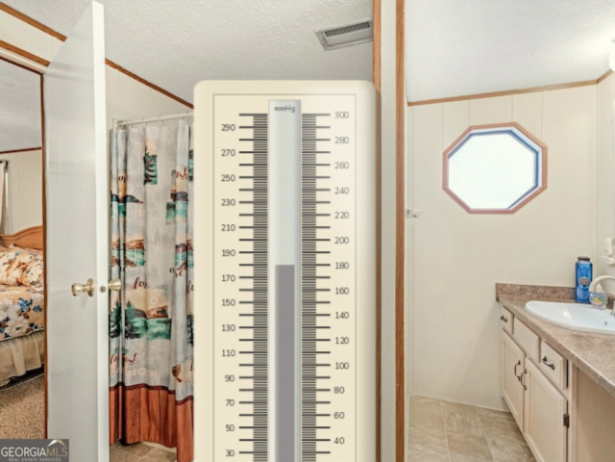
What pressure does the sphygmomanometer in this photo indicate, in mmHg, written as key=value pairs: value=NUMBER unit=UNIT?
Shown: value=180 unit=mmHg
